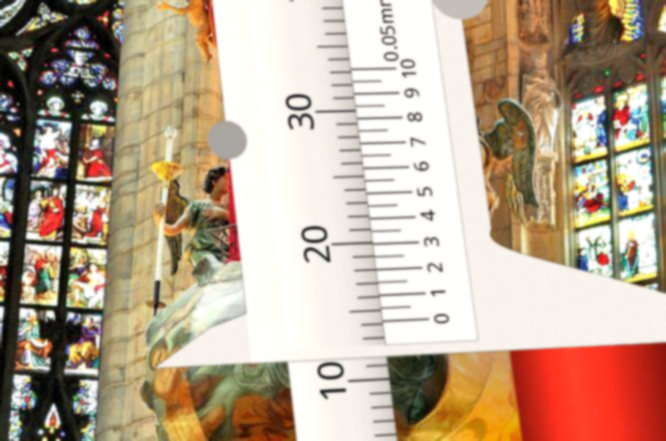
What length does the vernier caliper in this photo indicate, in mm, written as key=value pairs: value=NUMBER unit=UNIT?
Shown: value=14.2 unit=mm
